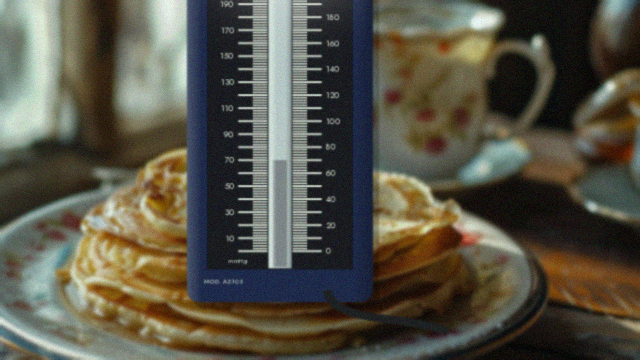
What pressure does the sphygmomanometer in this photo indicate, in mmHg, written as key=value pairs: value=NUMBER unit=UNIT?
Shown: value=70 unit=mmHg
